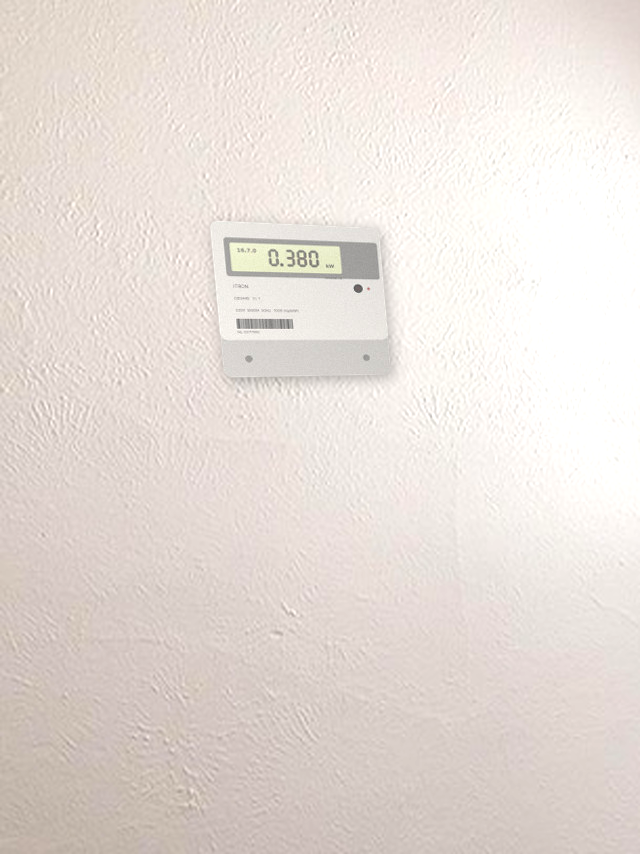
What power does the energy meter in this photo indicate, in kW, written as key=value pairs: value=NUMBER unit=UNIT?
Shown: value=0.380 unit=kW
